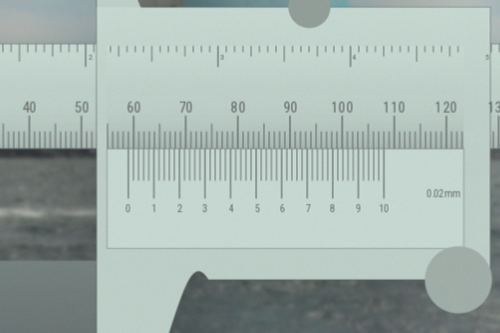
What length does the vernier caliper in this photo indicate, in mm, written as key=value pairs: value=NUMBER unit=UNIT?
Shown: value=59.0 unit=mm
